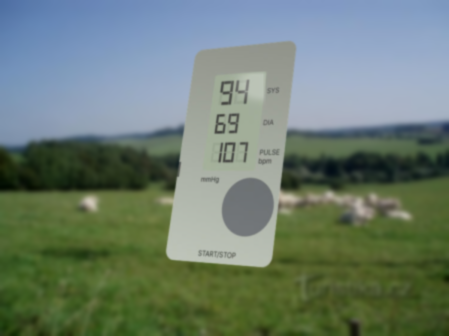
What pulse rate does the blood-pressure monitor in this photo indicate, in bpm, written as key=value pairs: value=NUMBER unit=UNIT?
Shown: value=107 unit=bpm
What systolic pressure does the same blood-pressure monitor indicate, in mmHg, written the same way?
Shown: value=94 unit=mmHg
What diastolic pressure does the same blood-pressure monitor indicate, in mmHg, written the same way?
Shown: value=69 unit=mmHg
